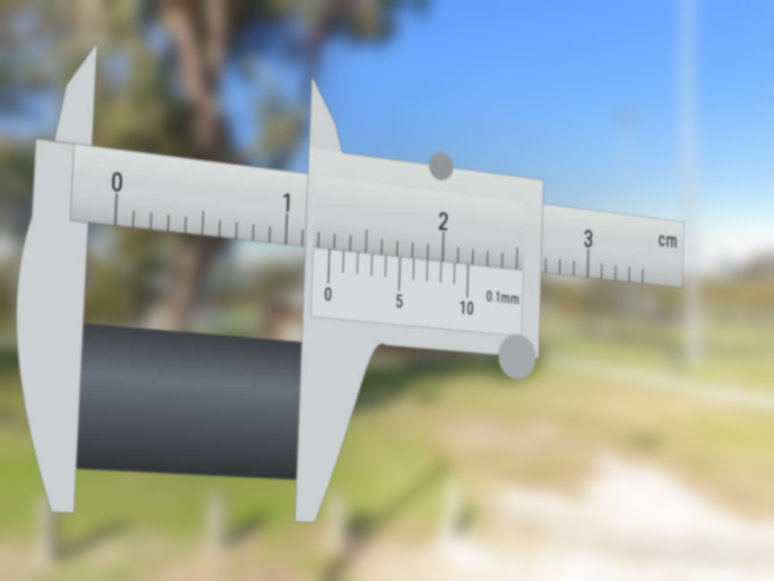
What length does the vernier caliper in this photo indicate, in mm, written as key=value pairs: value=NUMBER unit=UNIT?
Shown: value=12.7 unit=mm
